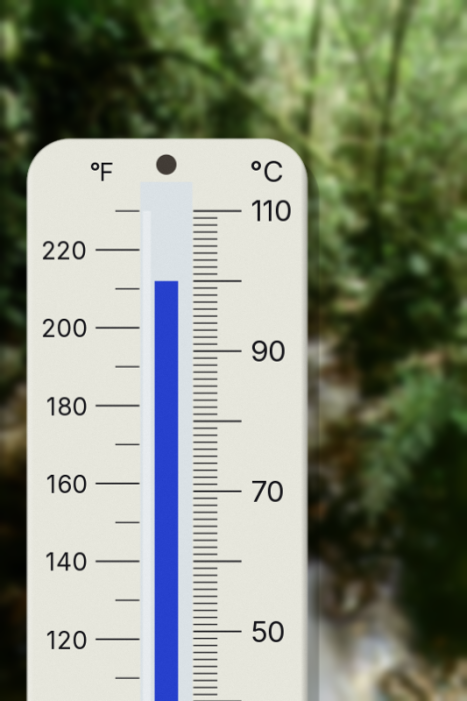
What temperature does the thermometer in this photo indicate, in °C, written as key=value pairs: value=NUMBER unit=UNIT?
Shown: value=100 unit=°C
